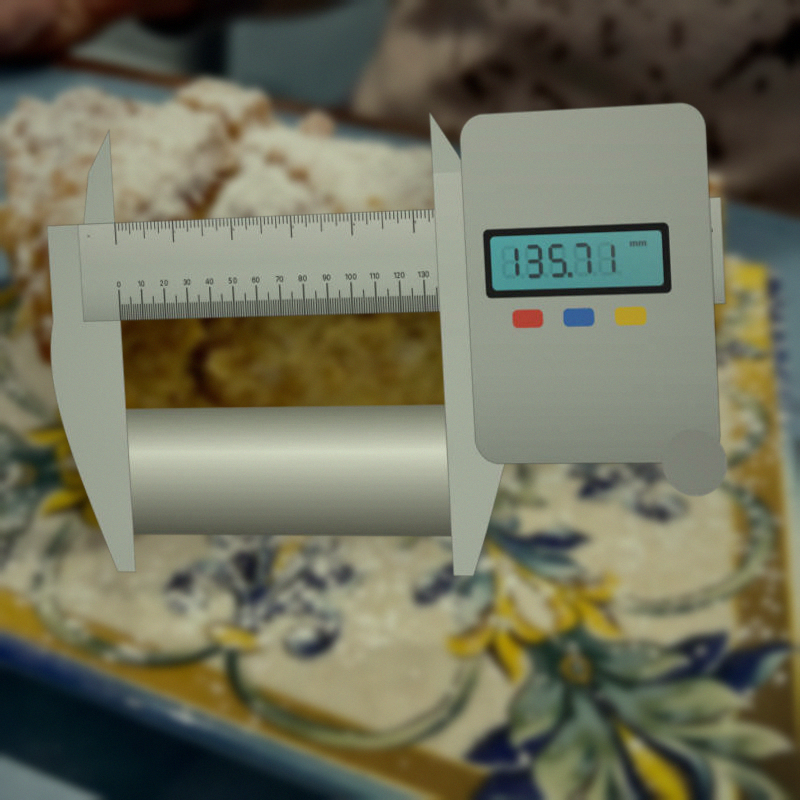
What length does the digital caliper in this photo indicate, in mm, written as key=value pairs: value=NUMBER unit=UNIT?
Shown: value=135.71 unit=mm
